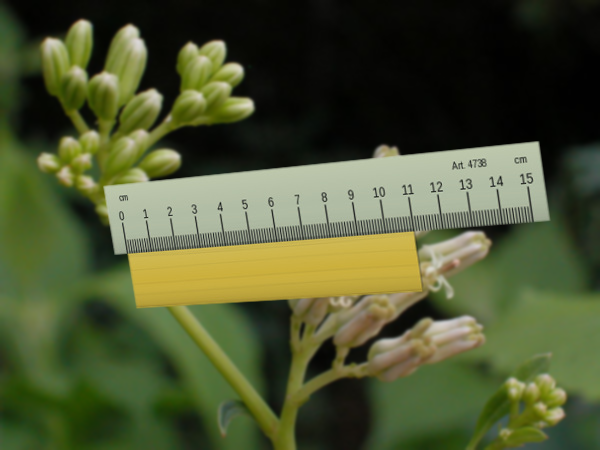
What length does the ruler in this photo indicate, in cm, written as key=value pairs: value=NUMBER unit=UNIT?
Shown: value=11 unit=cm
